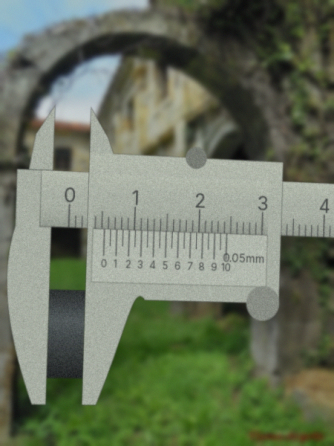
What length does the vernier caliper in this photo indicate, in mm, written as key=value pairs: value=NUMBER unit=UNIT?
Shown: value=5.4 unit=mm
